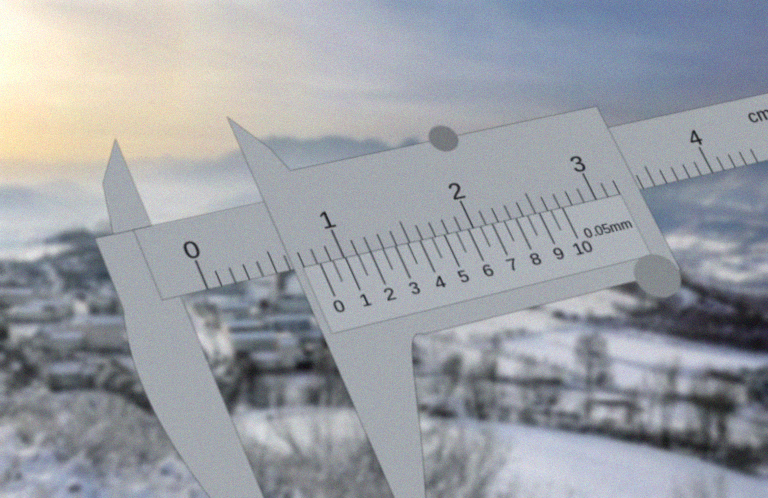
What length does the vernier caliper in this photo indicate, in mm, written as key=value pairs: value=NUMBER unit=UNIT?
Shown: value=8.2 unit=mm
